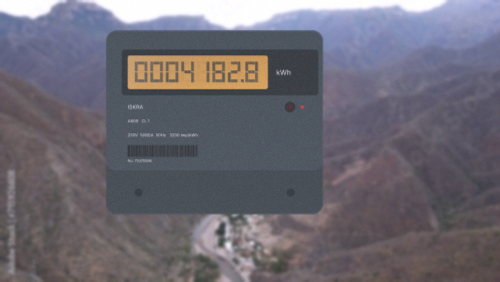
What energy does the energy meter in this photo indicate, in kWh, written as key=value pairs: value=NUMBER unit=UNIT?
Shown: value=4182.8 unit=kWh
